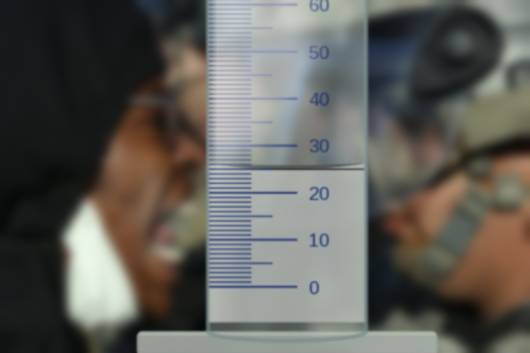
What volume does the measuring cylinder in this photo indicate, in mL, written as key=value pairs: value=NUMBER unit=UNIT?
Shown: value=25 unit=mL
